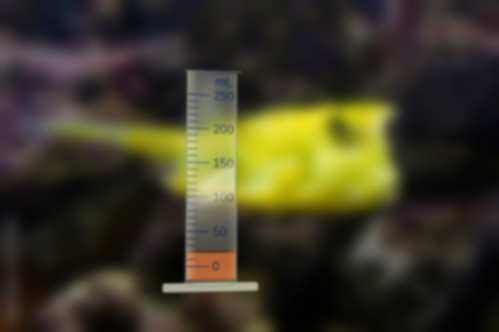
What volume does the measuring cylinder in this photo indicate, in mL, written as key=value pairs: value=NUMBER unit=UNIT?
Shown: value=20 unit=mL
